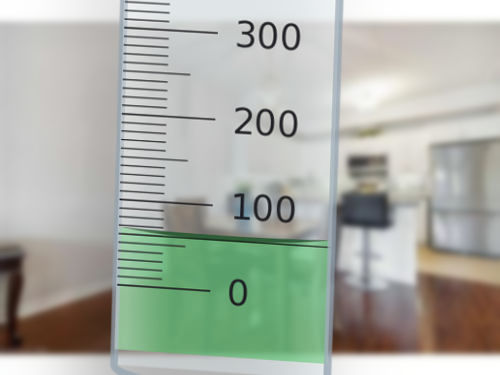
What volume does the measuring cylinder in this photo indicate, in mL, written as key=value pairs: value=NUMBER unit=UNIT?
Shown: value=60 unit=mL
